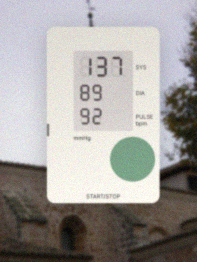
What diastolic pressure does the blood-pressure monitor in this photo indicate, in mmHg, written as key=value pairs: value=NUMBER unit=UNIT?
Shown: value=89 unit=mmHg
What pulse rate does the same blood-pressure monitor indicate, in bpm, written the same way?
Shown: value=92 unit=bpm
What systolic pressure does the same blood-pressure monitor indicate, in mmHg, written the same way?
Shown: value=137 unit=mmHg
